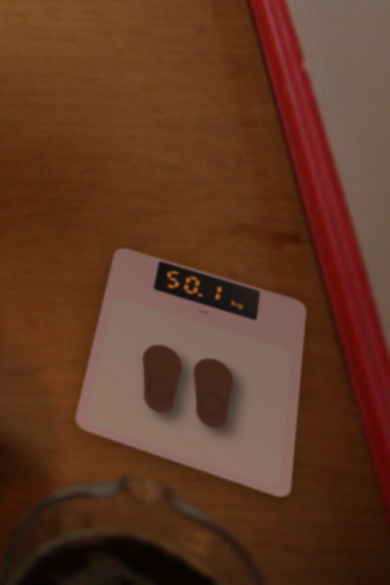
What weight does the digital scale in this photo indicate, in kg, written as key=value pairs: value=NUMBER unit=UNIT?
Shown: value=50.1 unit=kg
